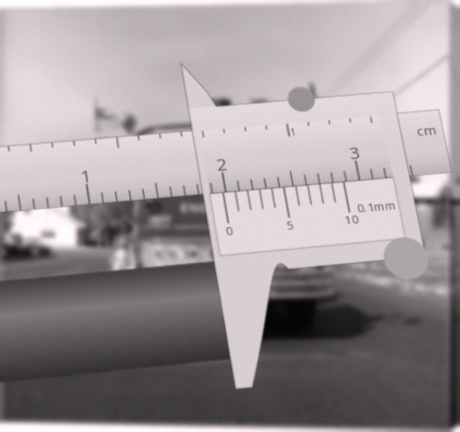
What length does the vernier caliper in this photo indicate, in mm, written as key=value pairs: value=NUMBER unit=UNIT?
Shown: value=19.8 unit=mm
